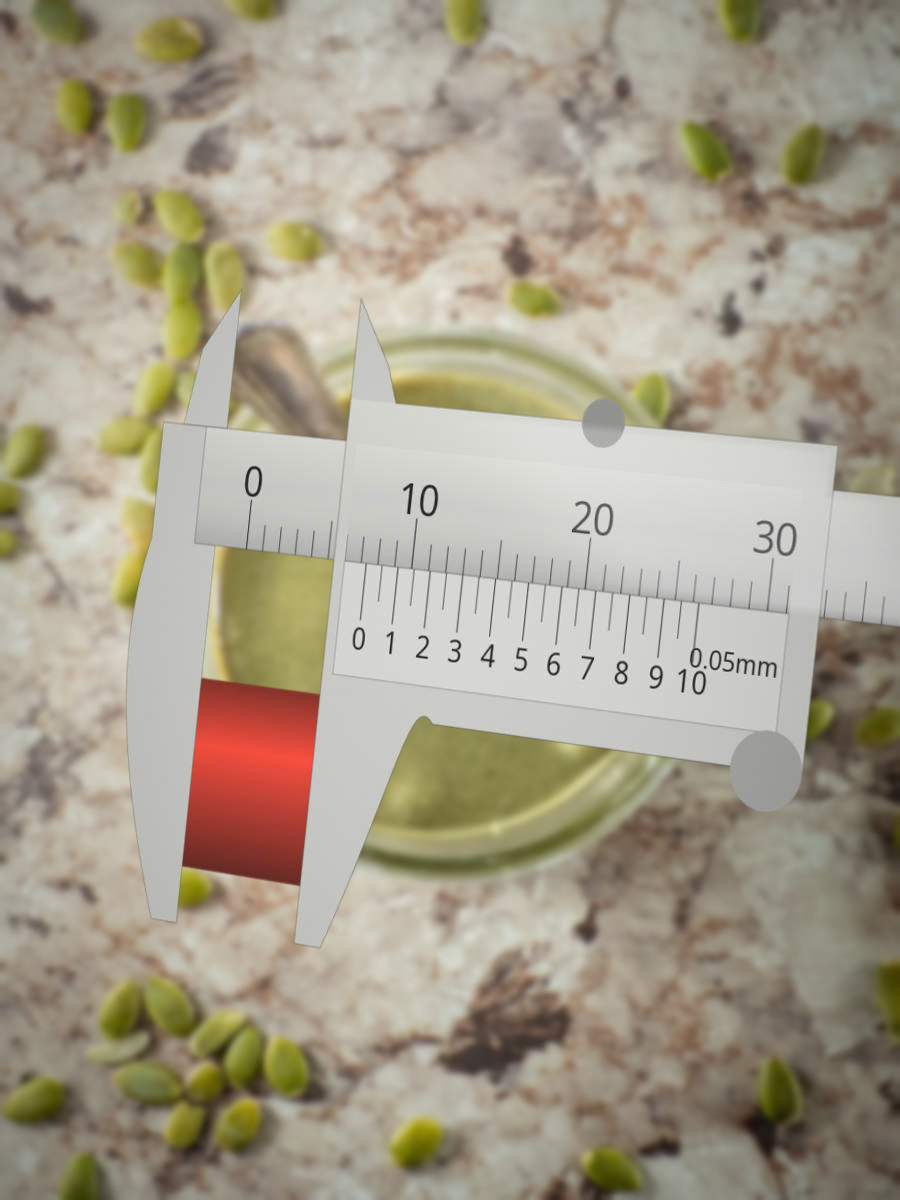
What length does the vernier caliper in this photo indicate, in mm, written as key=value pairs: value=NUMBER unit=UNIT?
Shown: value=7.3 unit=mm
